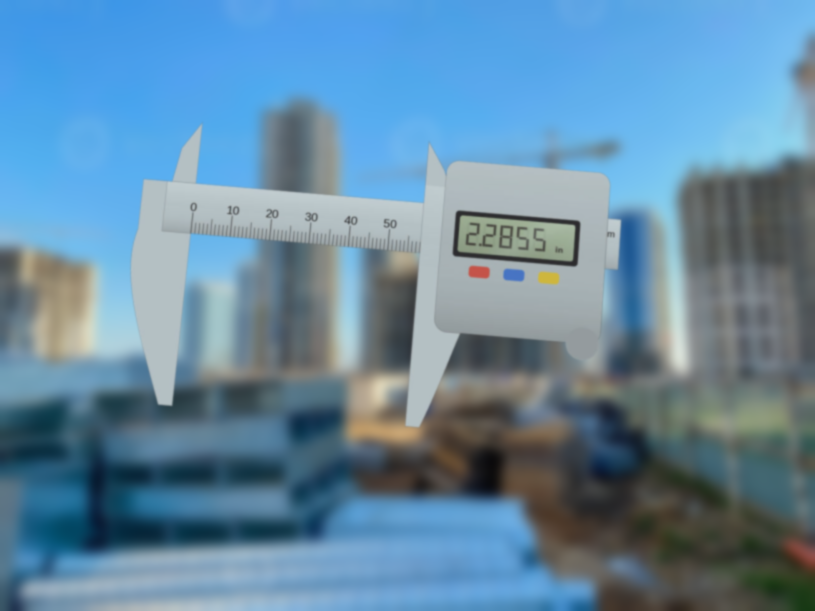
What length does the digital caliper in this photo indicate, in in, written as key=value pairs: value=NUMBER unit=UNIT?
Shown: value=2.2855 unit=in
